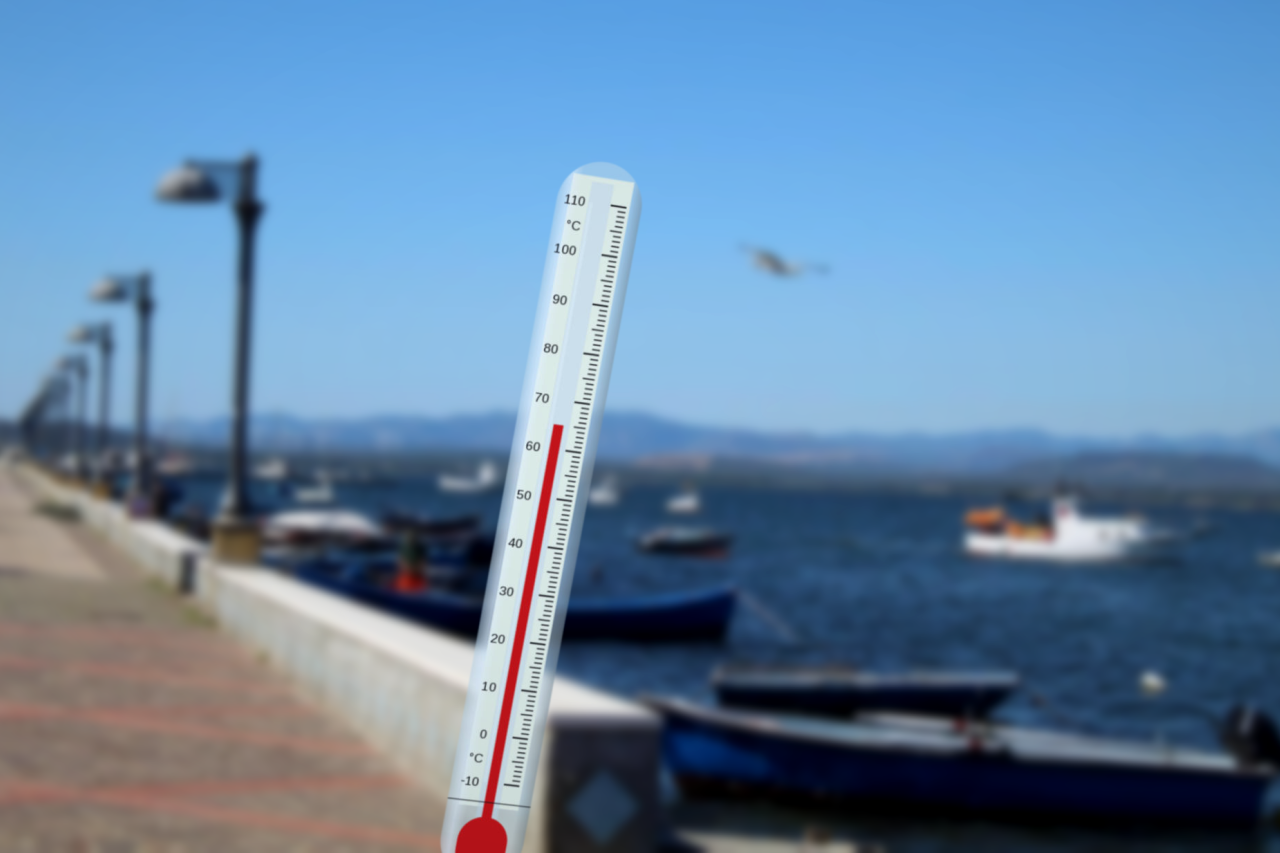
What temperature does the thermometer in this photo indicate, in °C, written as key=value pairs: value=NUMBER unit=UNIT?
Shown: value=65 unit=°C
